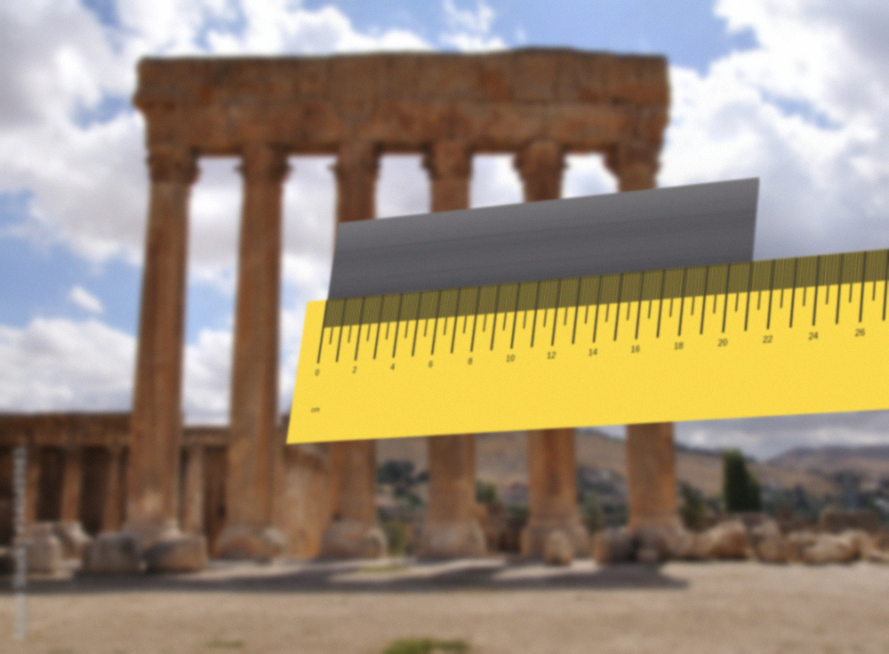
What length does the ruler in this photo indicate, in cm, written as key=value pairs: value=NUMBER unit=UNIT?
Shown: value=21 unit=cm
